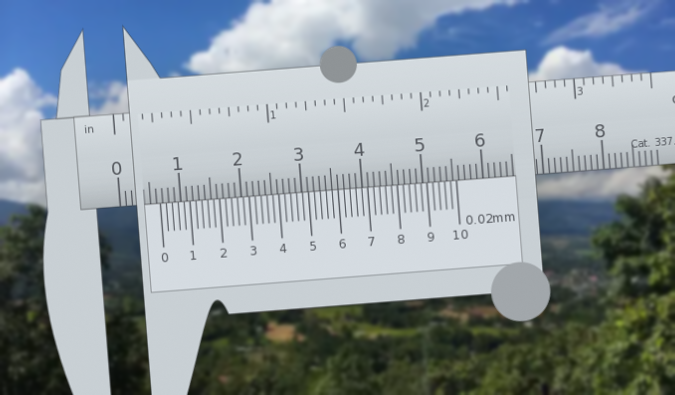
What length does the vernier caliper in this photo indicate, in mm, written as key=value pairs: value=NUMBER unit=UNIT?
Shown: value=6.6 unit=mm
